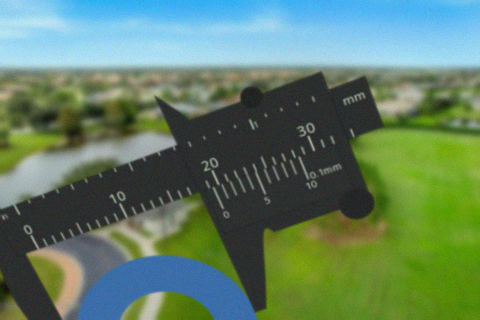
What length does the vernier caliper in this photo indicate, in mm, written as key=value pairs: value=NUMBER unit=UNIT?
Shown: value=19.4 unit=mm
